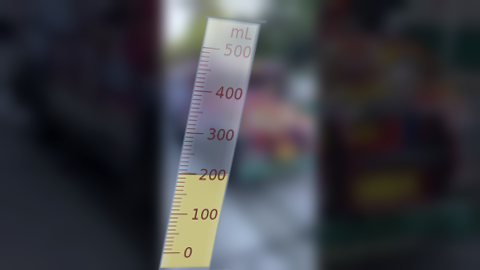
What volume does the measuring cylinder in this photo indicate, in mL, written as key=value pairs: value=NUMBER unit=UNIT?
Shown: value=200 unit=mL
